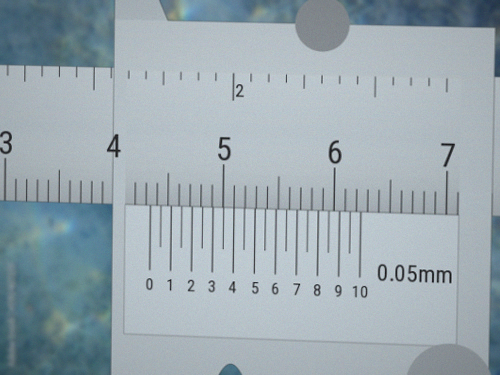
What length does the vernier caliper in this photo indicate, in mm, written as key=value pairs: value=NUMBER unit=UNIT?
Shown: value=43.4 unit=mm
